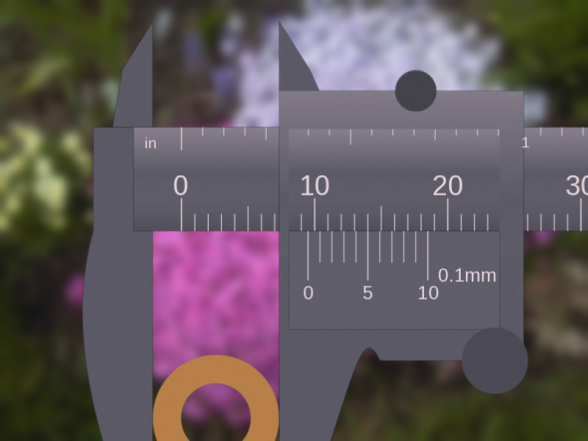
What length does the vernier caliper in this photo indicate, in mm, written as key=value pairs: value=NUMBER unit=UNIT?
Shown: value=9.5 unit=mm
